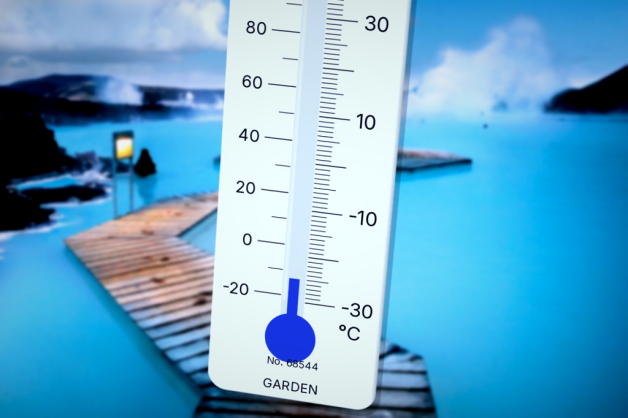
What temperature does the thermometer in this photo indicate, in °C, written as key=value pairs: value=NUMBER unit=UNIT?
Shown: value=-25 unit=°C
